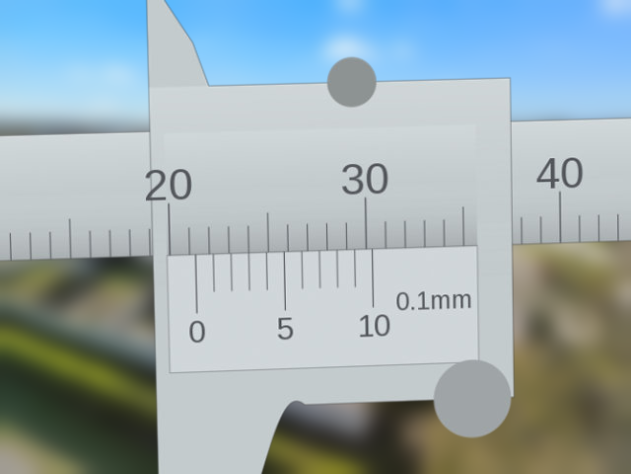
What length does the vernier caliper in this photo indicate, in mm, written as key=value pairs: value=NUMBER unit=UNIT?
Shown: value=21.3 unit=mm
